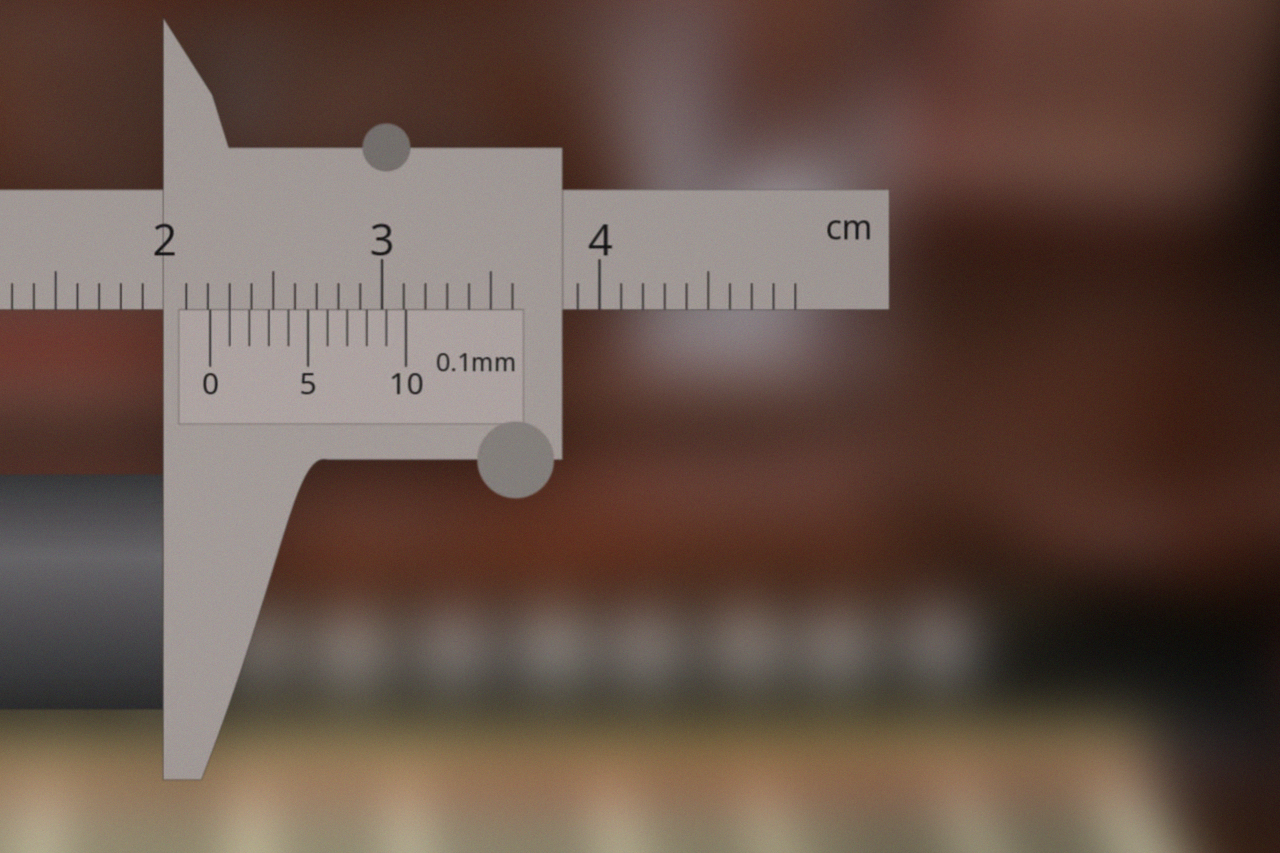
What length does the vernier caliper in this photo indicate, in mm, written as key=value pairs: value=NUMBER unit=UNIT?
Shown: value=22.1 unit=mm
